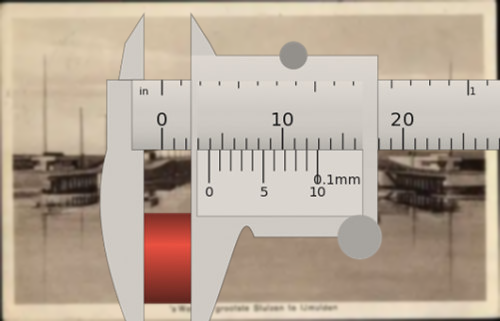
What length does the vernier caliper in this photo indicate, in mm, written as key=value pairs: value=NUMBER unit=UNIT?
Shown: value=3.9 unit=mm
